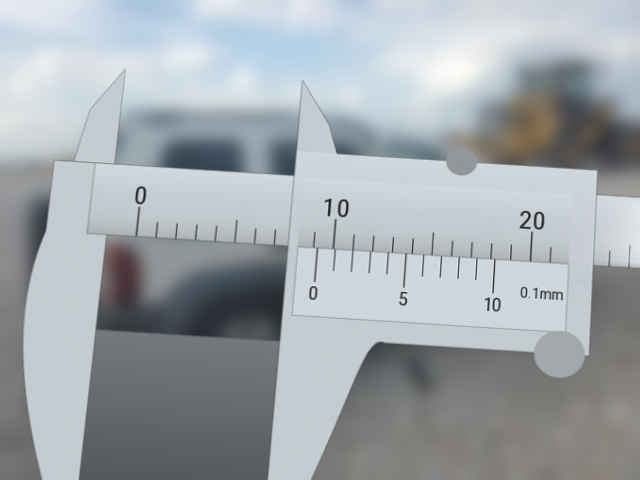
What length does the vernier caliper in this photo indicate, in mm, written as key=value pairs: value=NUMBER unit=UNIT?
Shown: value=9.2 unit=mm
